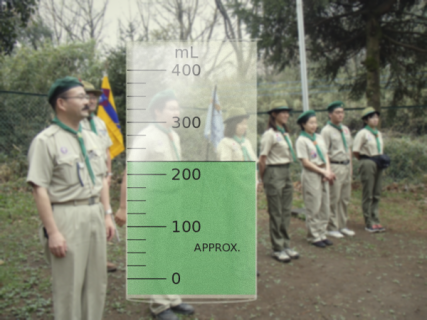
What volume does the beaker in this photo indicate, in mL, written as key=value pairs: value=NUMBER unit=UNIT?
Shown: value=225 unit=mL
